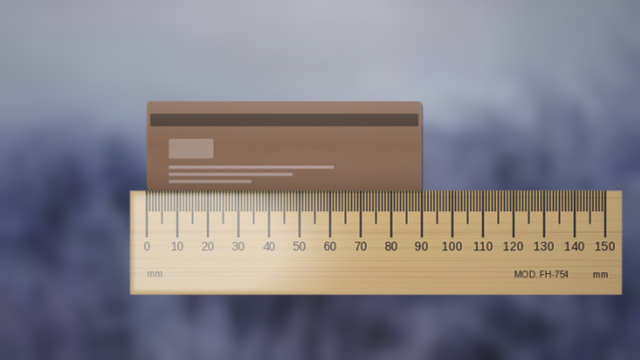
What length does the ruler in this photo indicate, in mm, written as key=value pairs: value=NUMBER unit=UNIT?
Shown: value=90 unit=mm
